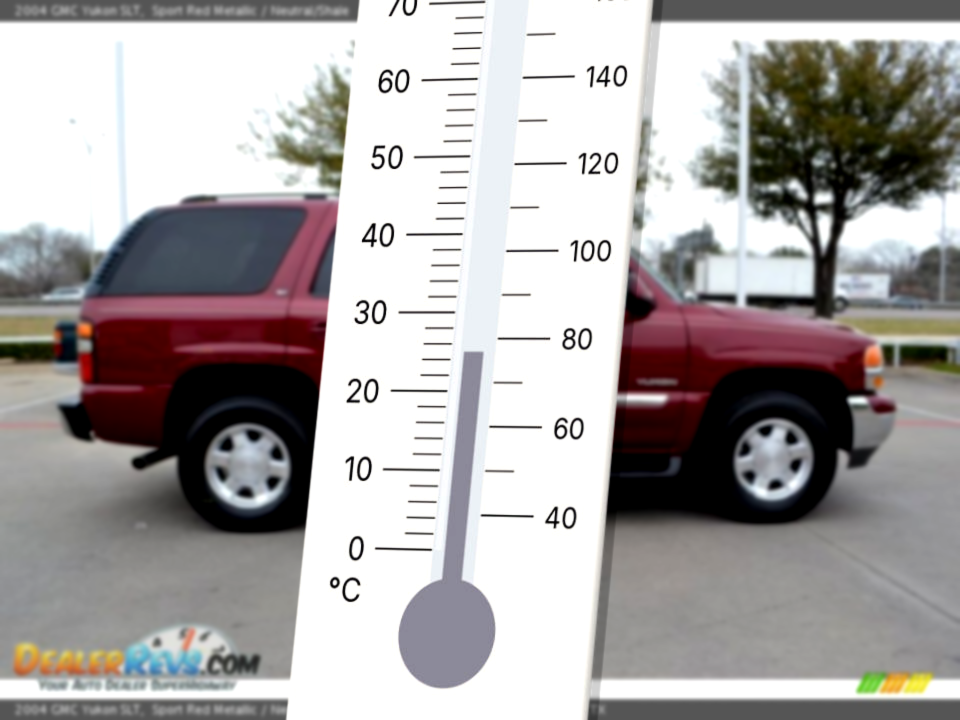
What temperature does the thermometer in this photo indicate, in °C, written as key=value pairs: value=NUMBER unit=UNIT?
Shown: value=25 unit=°C
